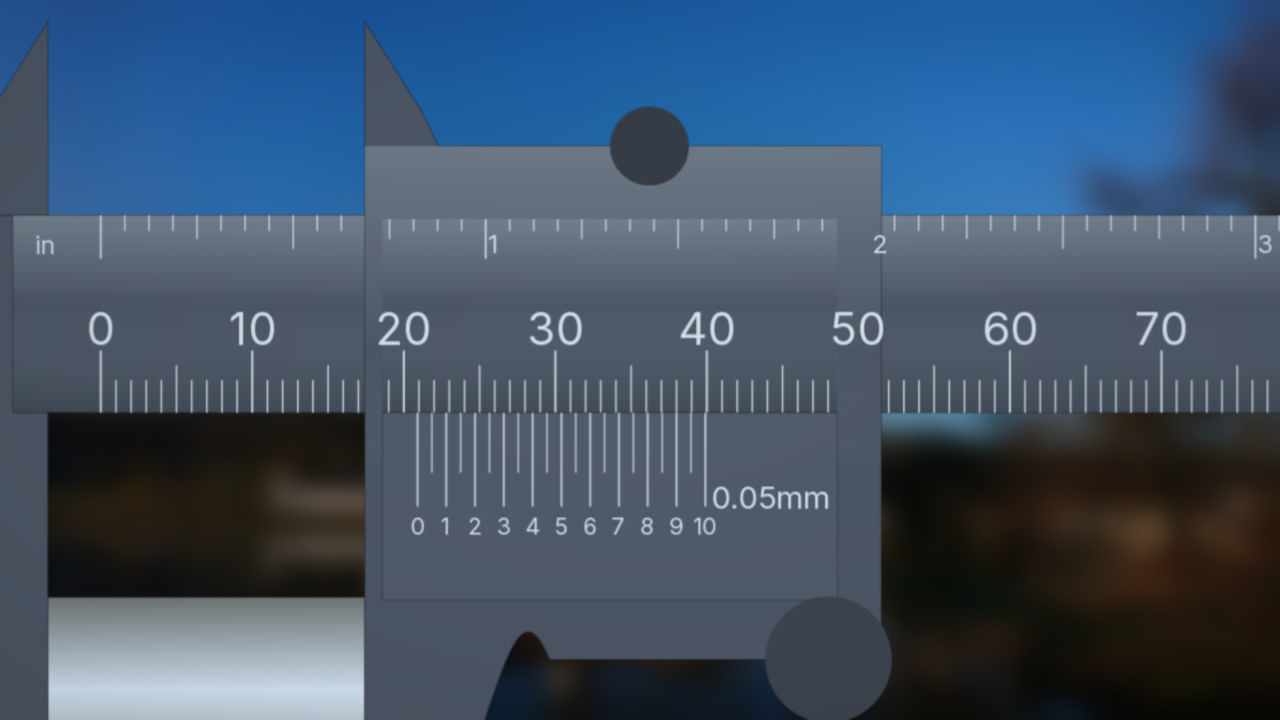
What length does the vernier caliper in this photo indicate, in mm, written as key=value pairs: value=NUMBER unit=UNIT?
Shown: value=20.9 unit=mm
